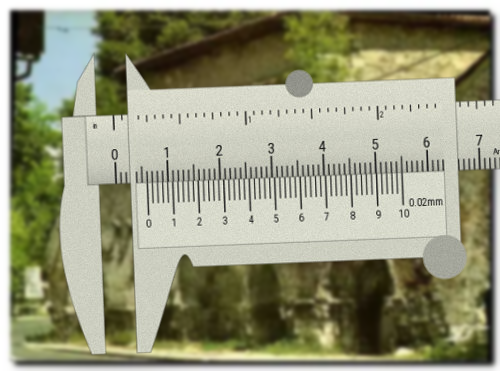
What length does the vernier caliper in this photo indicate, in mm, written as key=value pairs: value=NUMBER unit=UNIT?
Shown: value=6.0 unit=mm
